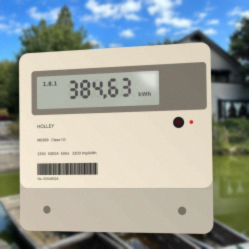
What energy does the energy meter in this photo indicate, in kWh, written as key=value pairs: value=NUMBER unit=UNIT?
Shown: value=384.63 unit=kWh
